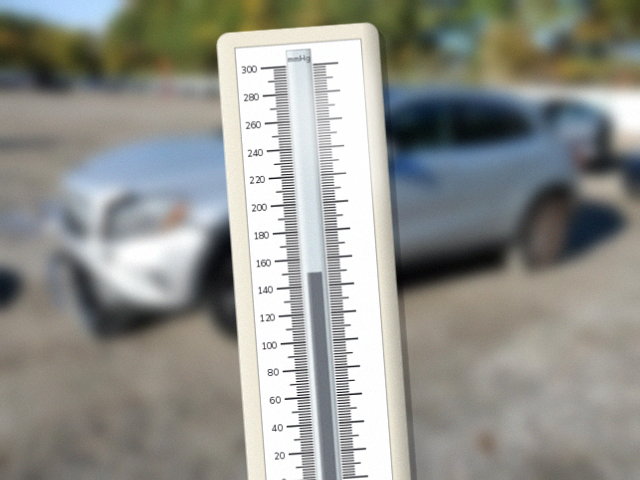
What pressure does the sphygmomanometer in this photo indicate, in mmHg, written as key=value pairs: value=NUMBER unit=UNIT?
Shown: value=150 unit=mmHg
